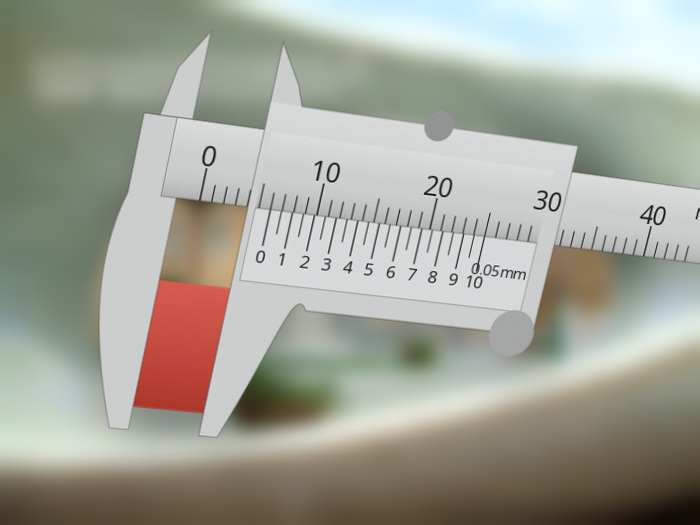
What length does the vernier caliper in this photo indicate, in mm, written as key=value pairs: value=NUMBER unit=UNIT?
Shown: value=6.0 unit=mm
